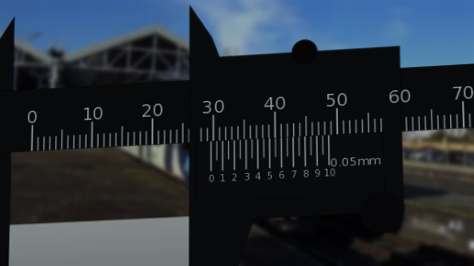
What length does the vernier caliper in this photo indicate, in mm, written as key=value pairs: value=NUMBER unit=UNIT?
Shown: value=29.6 unit=mm
